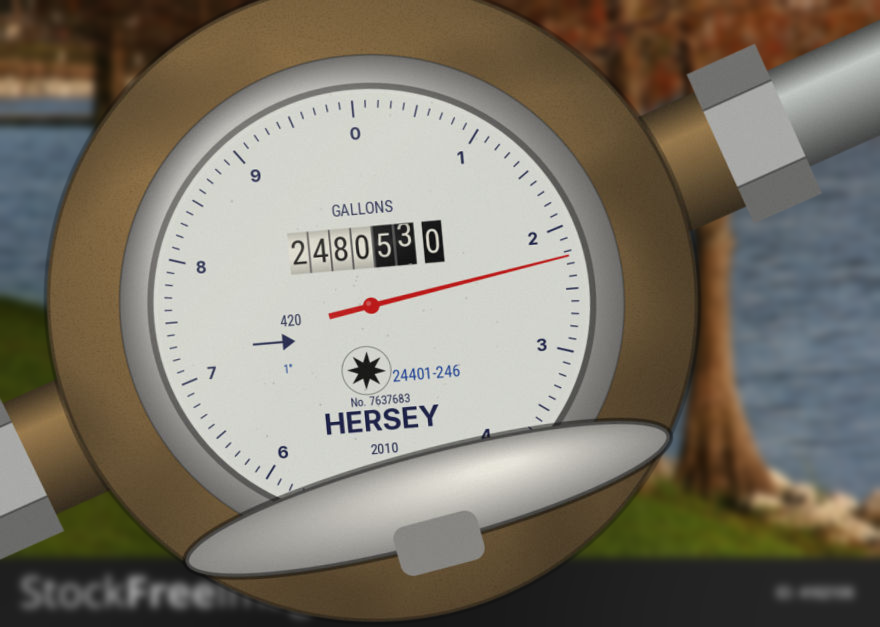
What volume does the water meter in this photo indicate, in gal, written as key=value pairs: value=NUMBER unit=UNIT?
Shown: value=2480532.2 unit=gal
